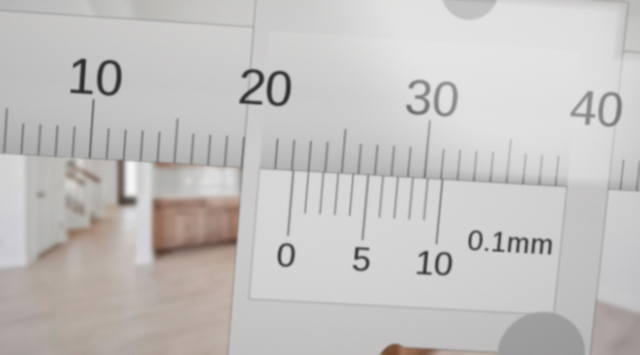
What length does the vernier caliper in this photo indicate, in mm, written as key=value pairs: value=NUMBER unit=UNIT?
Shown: value=22.1 unit=mm
